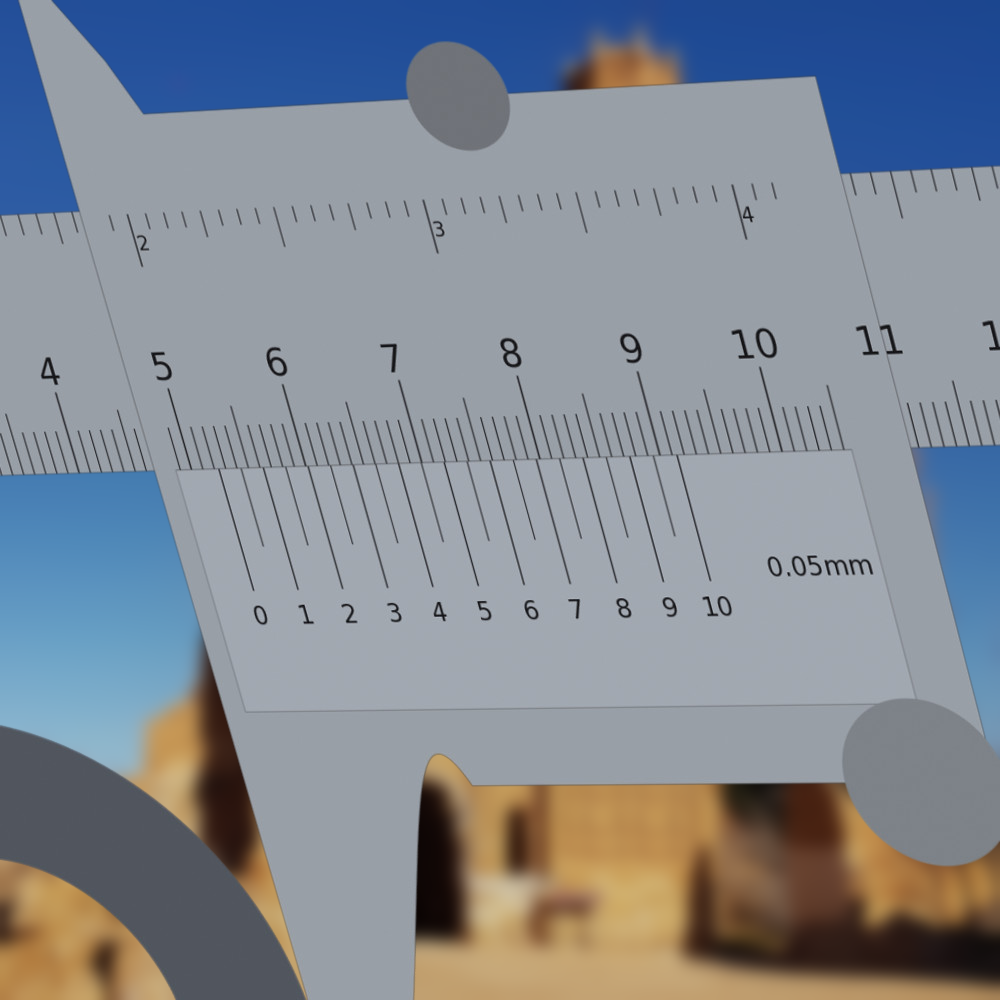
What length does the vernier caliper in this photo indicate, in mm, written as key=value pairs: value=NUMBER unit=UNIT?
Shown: value=52.4 unit=mm
